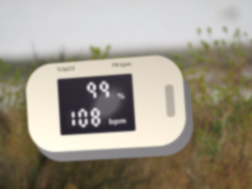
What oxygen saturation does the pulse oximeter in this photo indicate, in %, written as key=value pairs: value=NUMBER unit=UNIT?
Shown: value=99 unit=%
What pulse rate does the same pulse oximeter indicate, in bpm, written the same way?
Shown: value=108 unit=bpm
